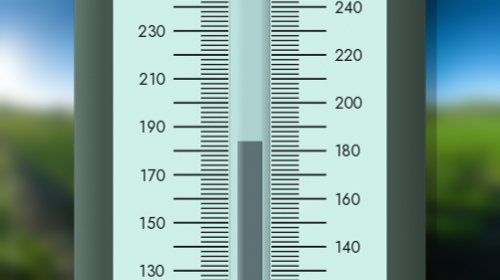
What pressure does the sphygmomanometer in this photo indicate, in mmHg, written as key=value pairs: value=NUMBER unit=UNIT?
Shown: value=184 unit=mmHg
